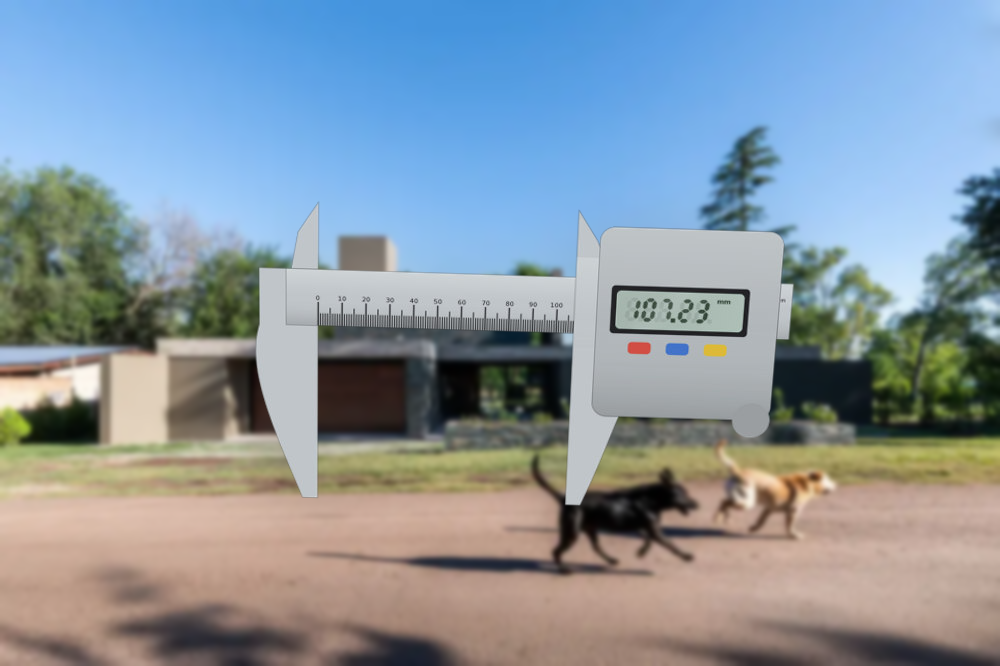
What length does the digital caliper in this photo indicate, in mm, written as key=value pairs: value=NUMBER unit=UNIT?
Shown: value=107.23 unit=mm
